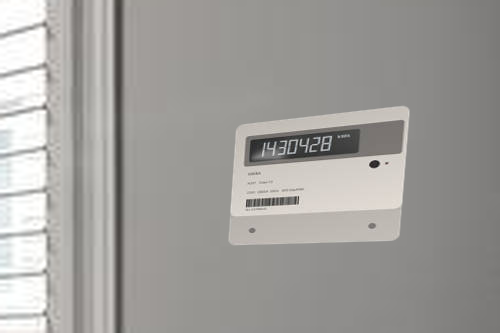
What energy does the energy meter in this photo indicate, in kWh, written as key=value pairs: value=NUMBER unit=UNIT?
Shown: value=1430428 unit=kWh
